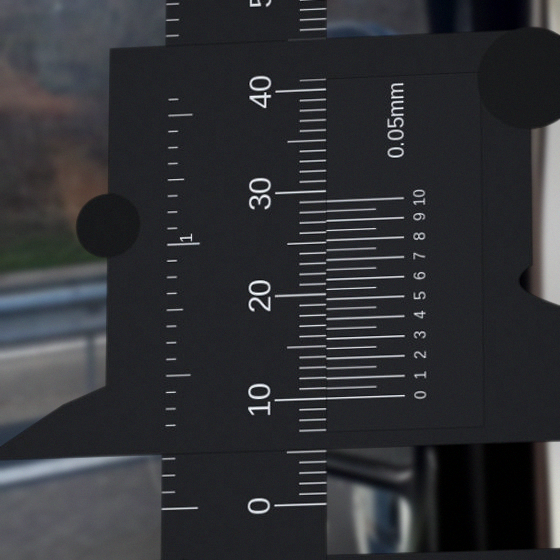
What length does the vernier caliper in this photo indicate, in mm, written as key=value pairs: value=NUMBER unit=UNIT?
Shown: value=10.0 unit=mm
